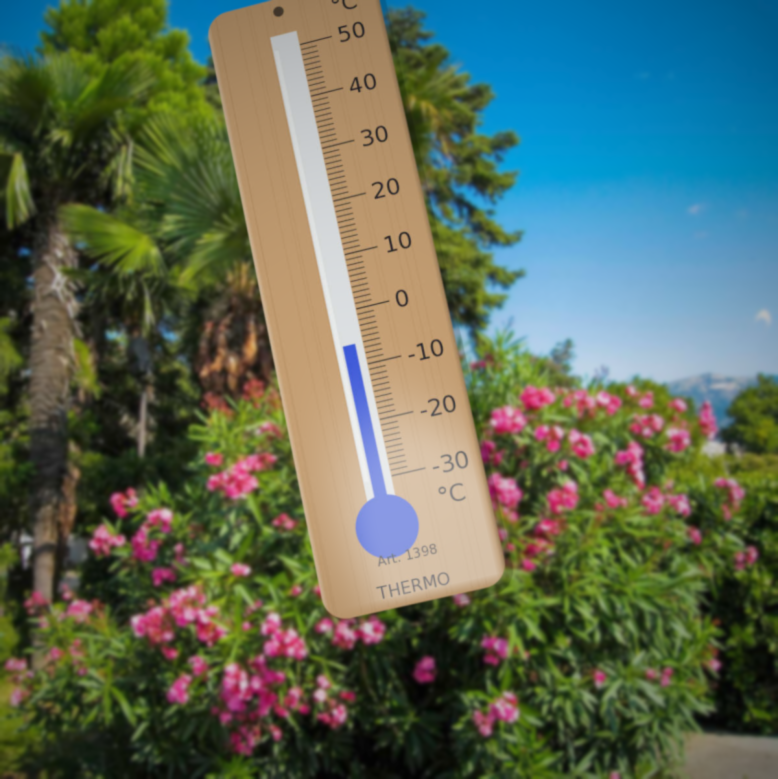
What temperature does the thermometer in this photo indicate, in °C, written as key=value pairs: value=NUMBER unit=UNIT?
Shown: value=-6 unit=°C
